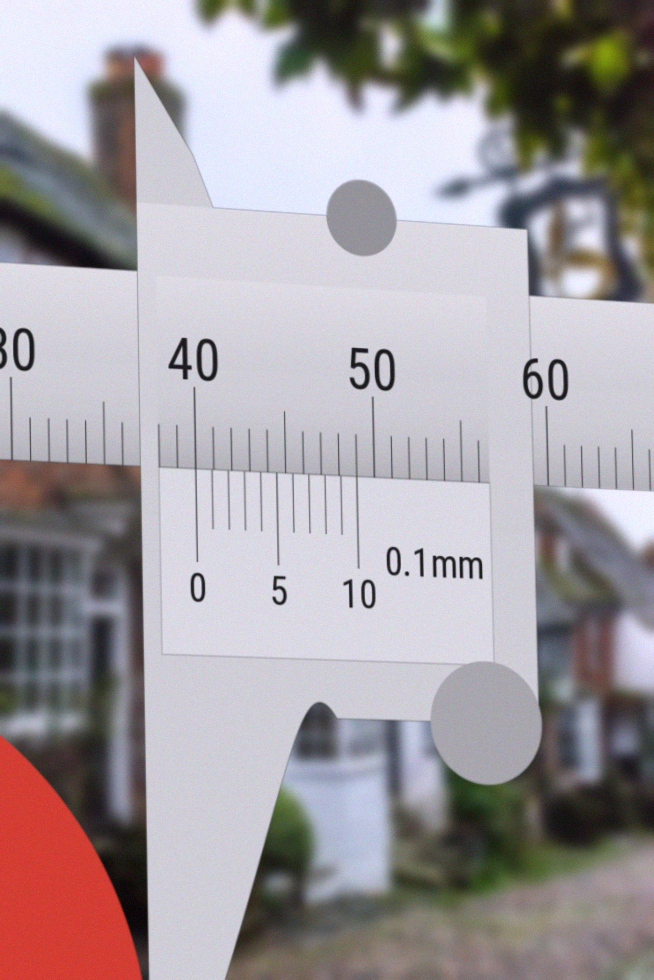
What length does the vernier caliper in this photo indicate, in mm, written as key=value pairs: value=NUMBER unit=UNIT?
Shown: value=40.0 unit=mm
